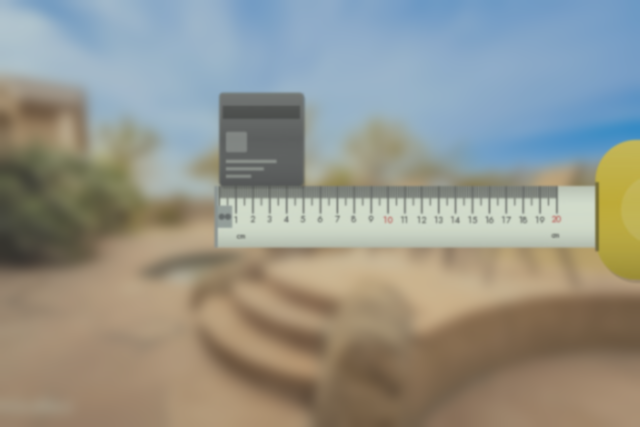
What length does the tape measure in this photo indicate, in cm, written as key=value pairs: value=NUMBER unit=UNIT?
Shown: value=5 unit=cm
